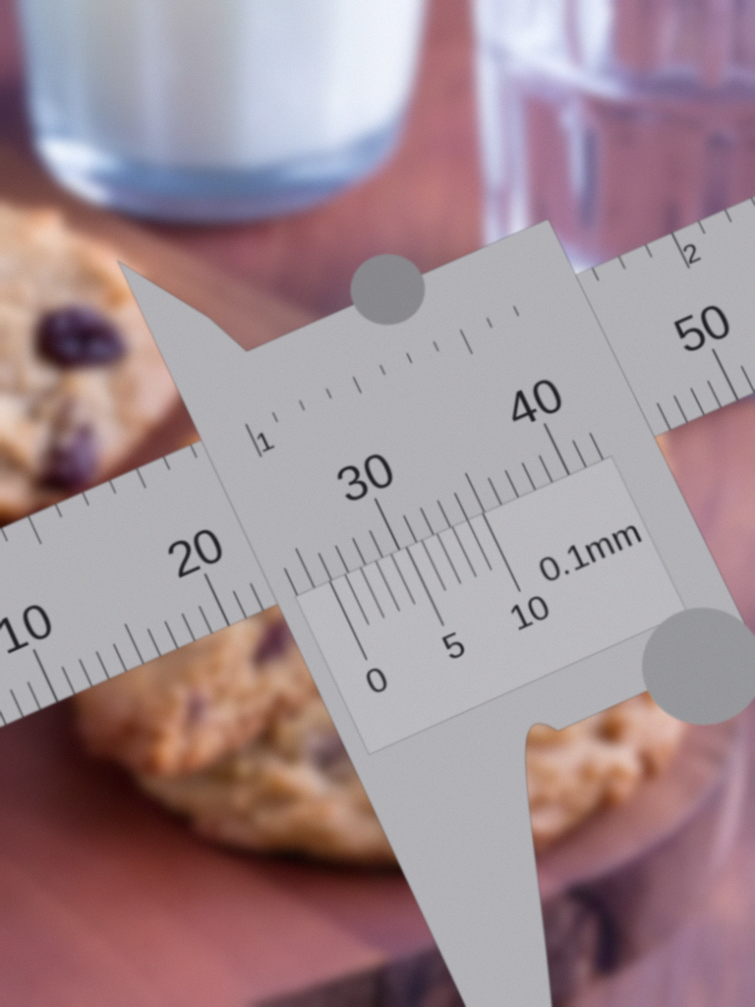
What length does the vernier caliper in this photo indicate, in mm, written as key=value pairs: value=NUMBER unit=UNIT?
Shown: value=25.9 unit=mm
